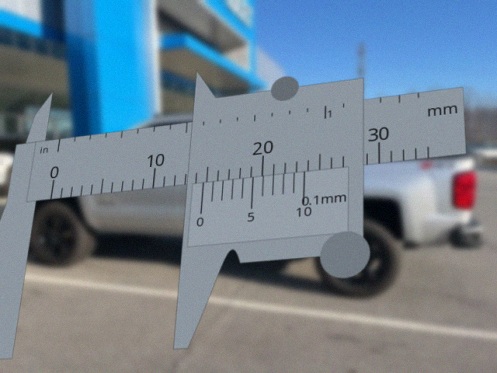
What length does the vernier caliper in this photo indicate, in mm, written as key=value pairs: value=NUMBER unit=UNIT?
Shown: value=14.7 unit=mm
